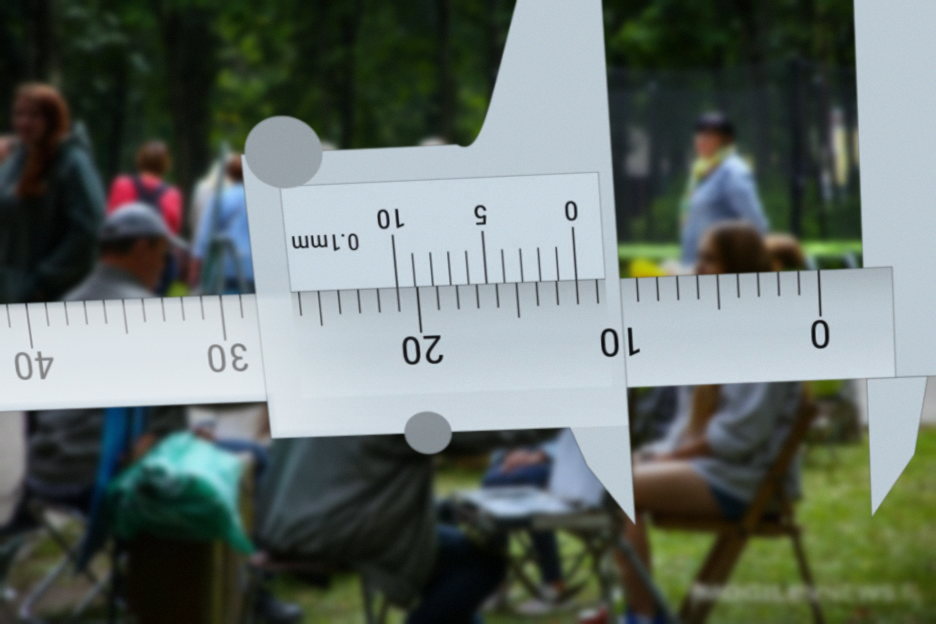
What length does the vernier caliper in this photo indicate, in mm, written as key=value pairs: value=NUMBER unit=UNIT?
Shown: value=12.0 unit=mm
